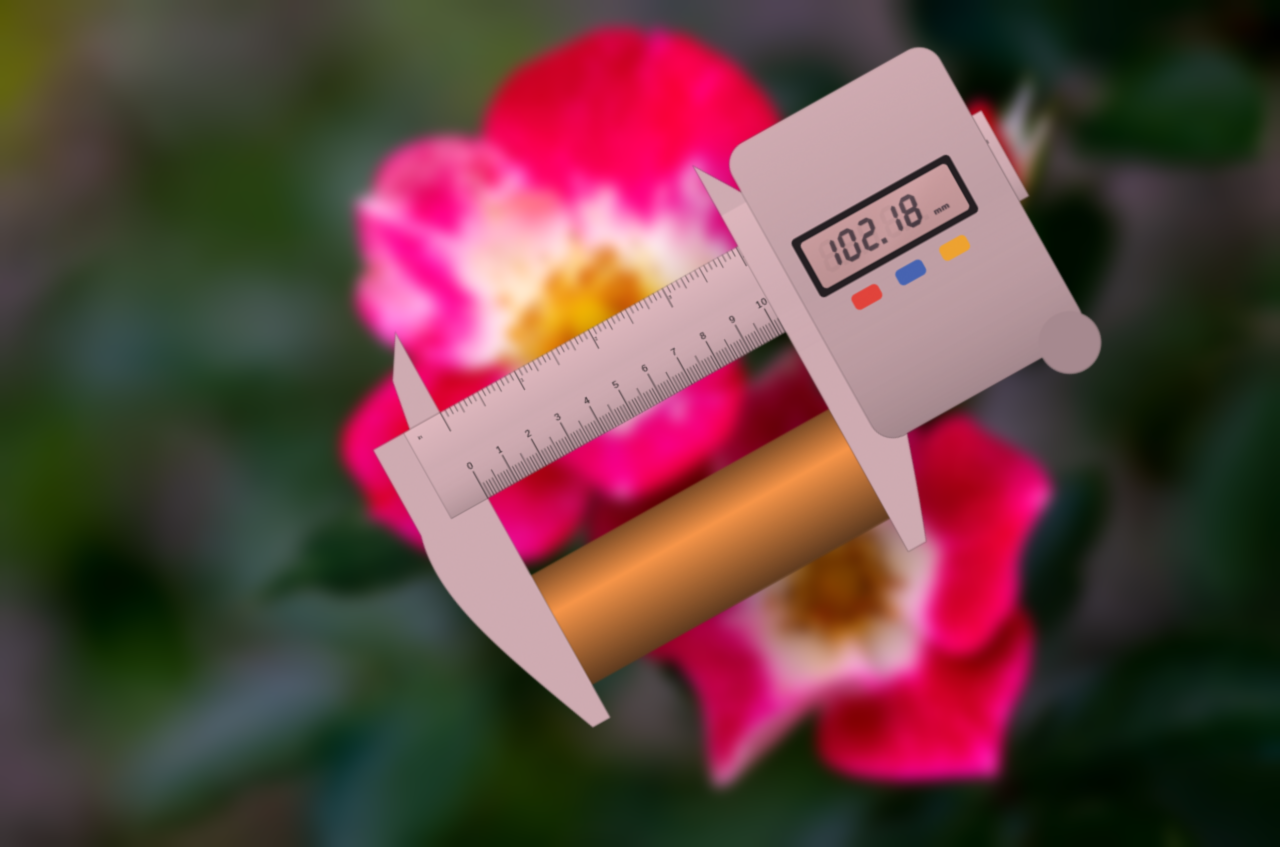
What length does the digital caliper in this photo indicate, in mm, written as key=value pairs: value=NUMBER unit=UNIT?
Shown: value=102.18 unit=mm
